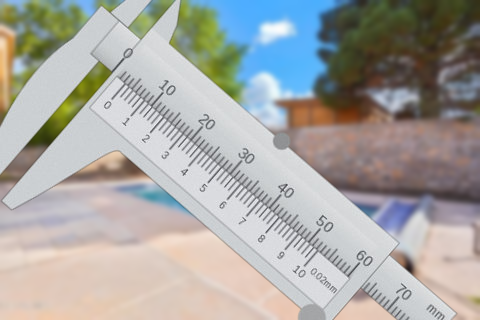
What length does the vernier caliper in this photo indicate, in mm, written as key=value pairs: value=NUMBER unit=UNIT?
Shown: value=3.4 unit=mm
